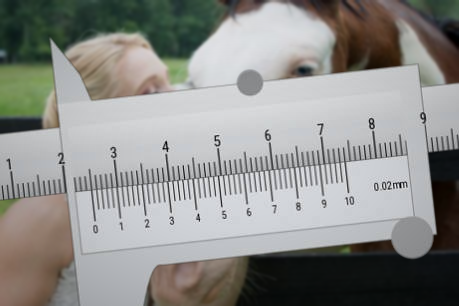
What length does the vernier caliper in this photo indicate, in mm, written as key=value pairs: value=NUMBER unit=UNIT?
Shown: value=25.0 unit=mm
